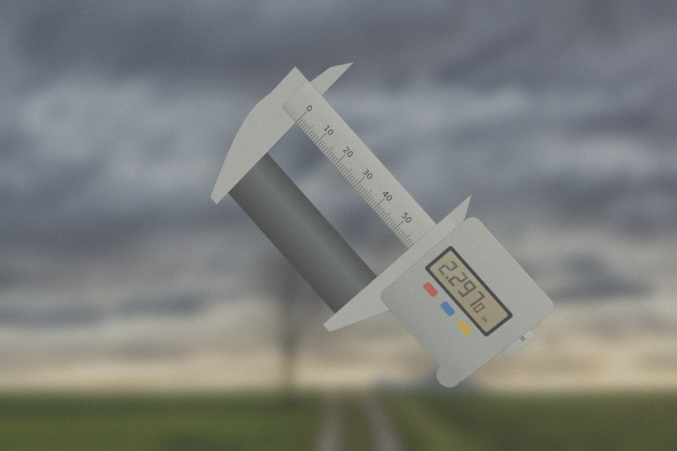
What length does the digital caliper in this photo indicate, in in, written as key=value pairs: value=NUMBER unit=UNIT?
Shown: value=2.2970 unit=in
